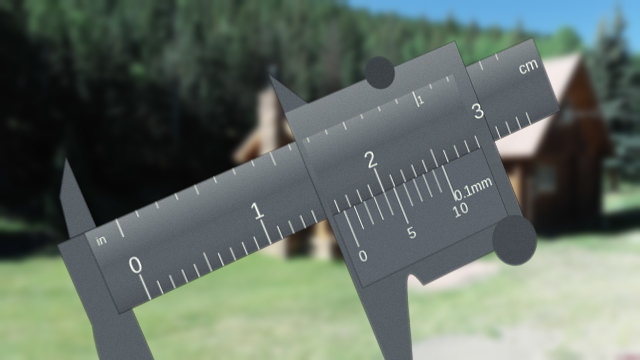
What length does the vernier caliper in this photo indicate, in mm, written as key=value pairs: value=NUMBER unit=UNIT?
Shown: value=16.4 unit=mm
